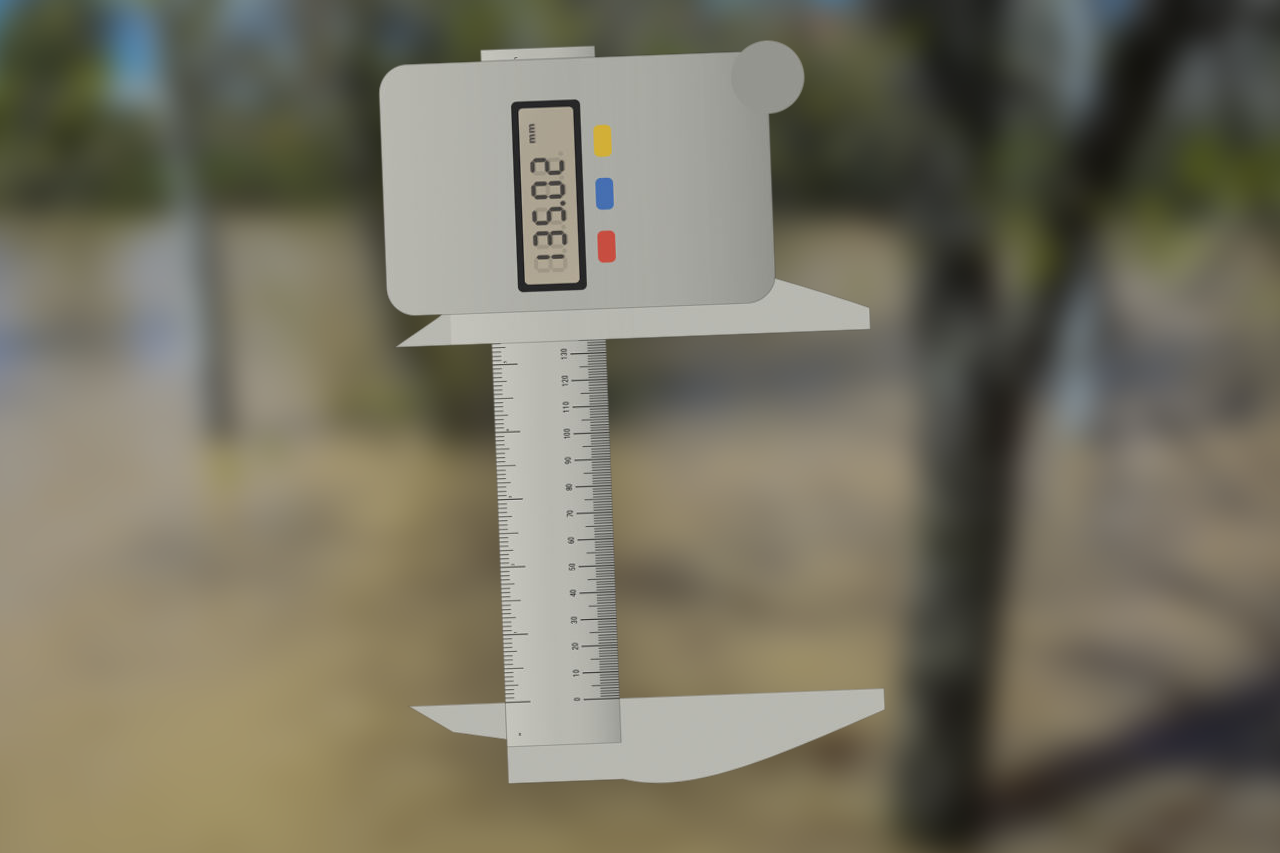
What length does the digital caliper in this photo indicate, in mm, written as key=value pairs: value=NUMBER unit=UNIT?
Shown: value=135.02 unit=mm
